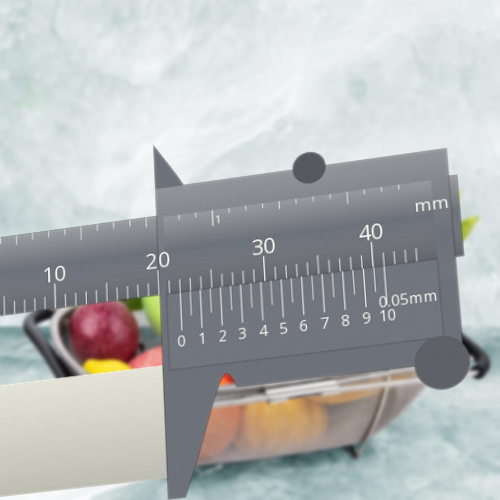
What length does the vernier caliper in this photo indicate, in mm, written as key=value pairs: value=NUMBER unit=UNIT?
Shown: value=22.0 unit=mm
